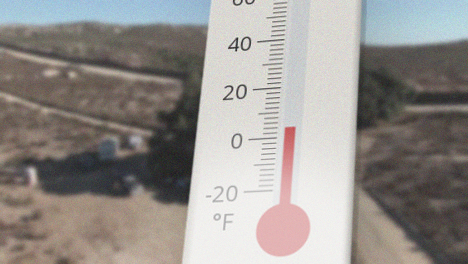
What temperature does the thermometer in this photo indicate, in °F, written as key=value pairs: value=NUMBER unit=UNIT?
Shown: value=4 unit=°F
